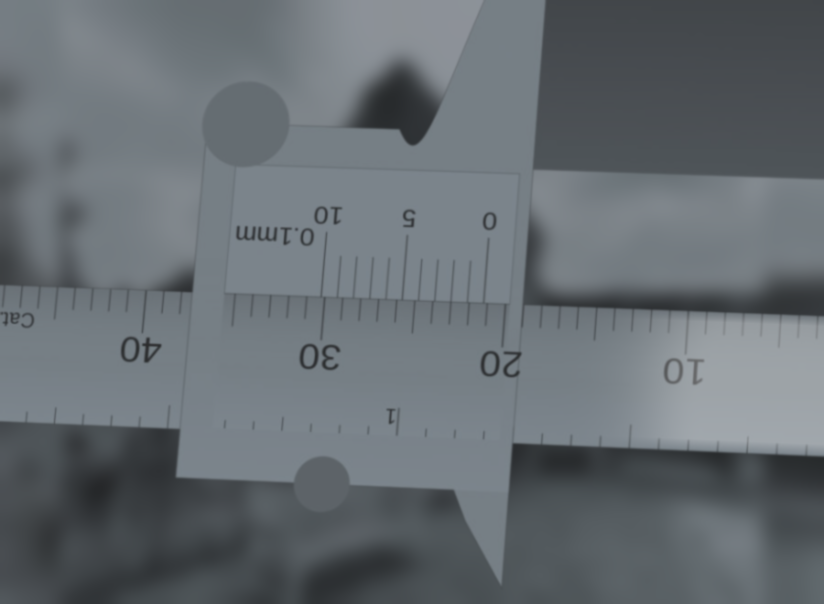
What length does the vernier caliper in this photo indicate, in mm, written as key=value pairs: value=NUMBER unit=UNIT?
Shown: value=21.2 unit=mm
